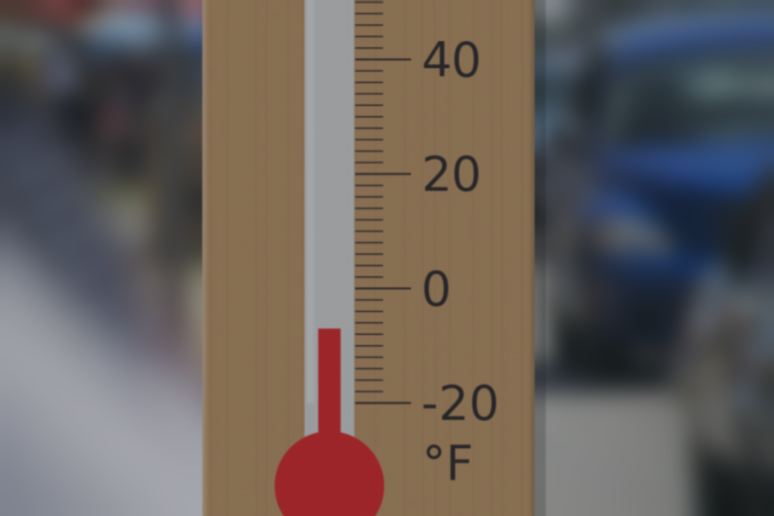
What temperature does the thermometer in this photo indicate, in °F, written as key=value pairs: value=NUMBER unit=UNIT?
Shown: value=-7 unit=°F
